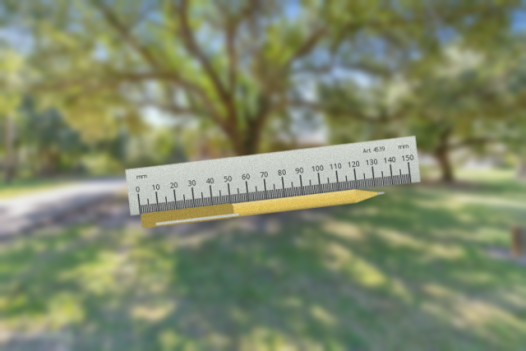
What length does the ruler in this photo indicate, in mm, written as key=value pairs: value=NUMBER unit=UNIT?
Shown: value=135 unit=mm
